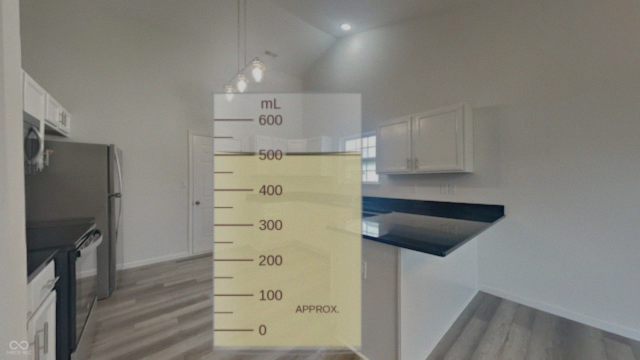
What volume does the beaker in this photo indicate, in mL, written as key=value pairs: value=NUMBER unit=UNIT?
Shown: value=500 unit=mL
